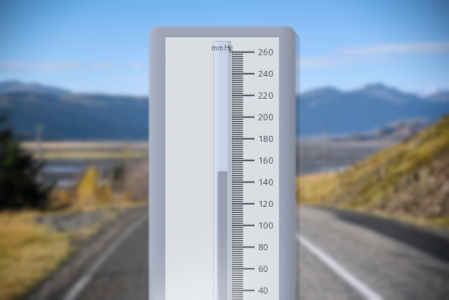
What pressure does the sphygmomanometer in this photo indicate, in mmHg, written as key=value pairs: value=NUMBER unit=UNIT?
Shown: value=150 unit=mmHg
